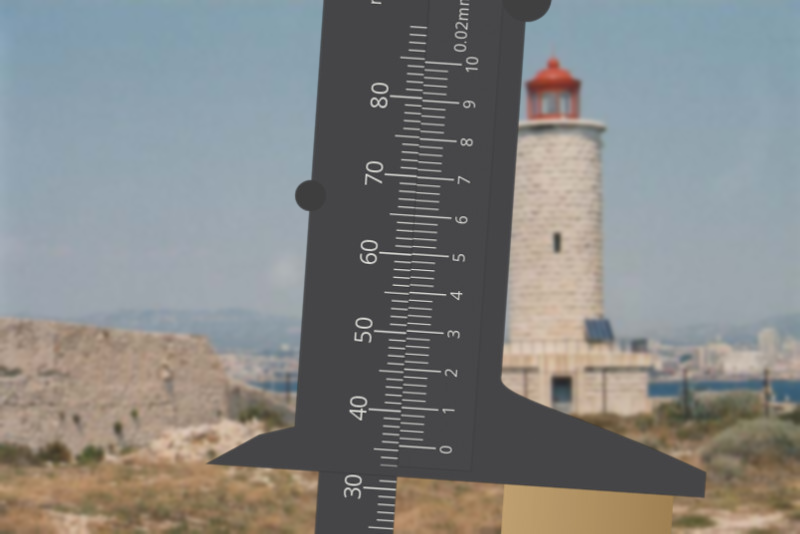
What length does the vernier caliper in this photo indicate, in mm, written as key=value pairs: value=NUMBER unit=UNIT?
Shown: value=35.6 unit=mm
